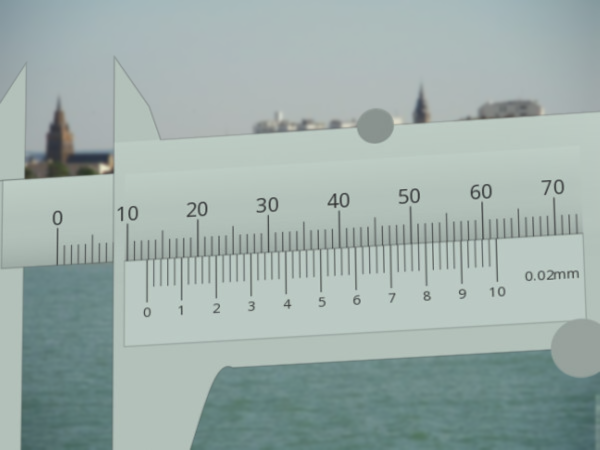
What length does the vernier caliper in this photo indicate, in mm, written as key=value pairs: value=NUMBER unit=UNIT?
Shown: value=12.8 unit=mm
